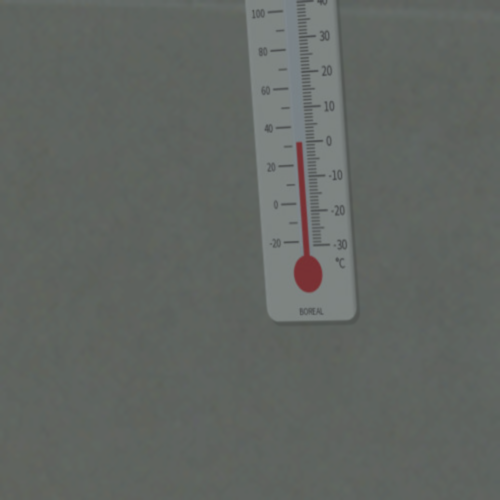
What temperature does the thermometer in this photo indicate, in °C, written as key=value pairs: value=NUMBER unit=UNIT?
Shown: value=0 unit=°C
